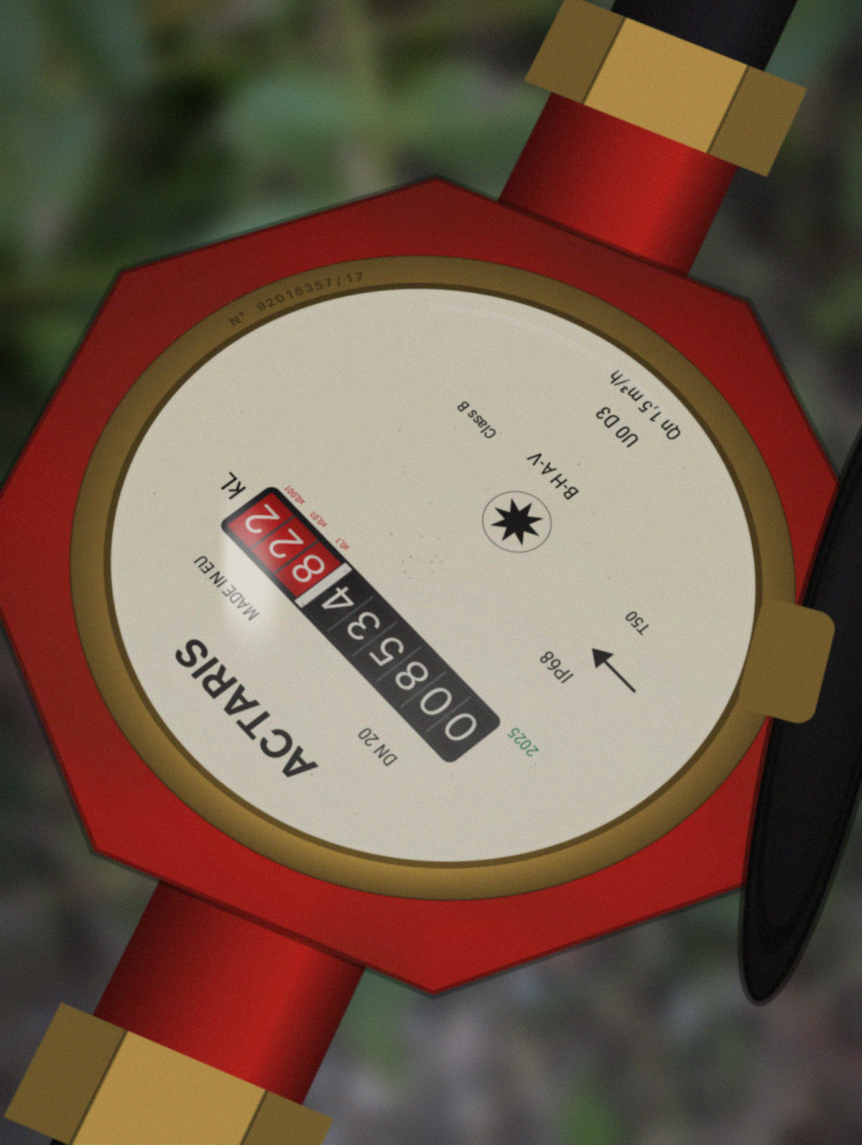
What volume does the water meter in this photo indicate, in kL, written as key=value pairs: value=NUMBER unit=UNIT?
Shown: value=8534.822 unit=kL
